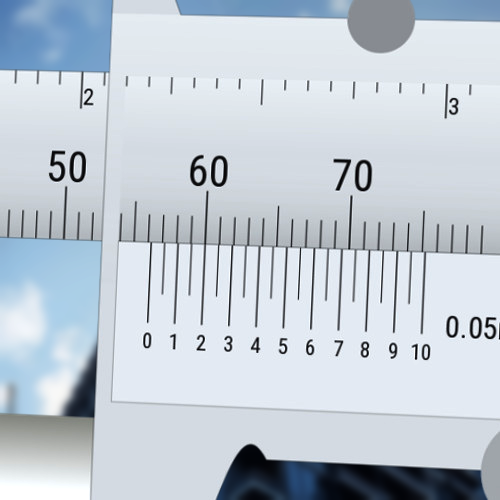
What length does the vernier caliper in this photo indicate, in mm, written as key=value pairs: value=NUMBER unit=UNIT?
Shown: value=56.2 unit=mm
